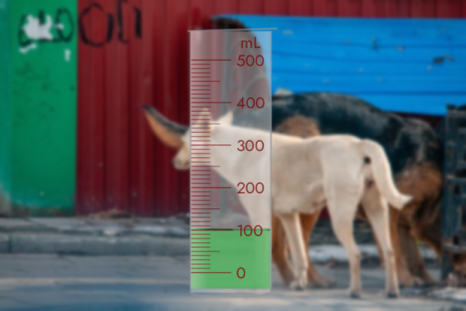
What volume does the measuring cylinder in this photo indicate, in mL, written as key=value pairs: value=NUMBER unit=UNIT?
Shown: value=100 unit=mL
